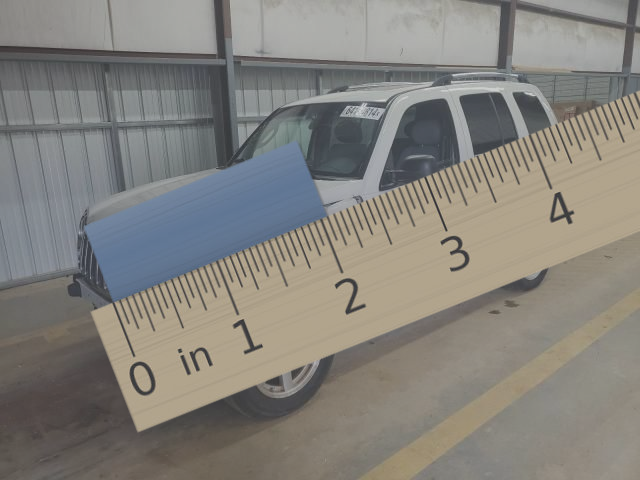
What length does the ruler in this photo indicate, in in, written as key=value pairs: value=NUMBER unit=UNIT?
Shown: value=2.0625 unit=in
